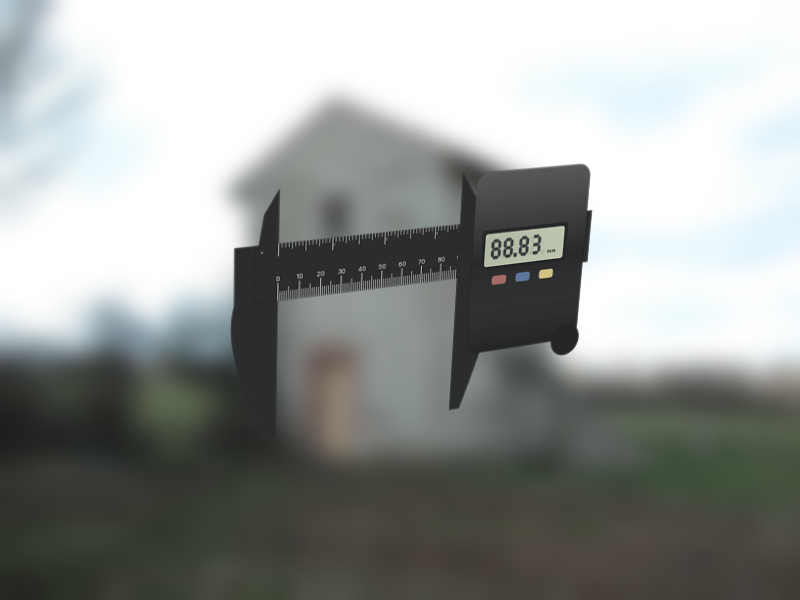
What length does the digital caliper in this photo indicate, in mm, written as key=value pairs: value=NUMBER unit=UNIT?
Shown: value=88.83 unit=mm
